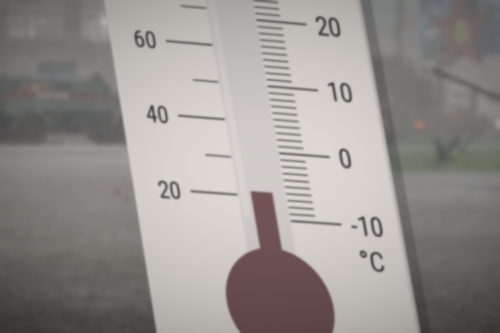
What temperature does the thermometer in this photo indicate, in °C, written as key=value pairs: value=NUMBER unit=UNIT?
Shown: value=-6 unit=°C
